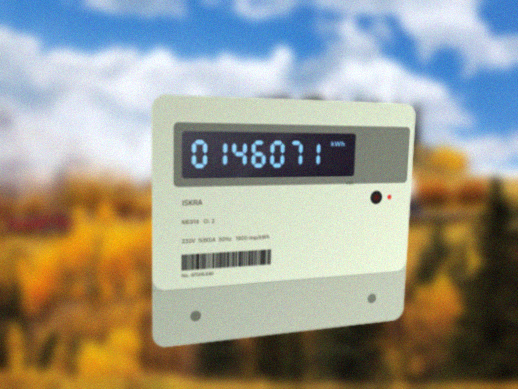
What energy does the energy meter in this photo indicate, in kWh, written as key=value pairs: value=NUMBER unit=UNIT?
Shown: value=146071 unit=kWh
